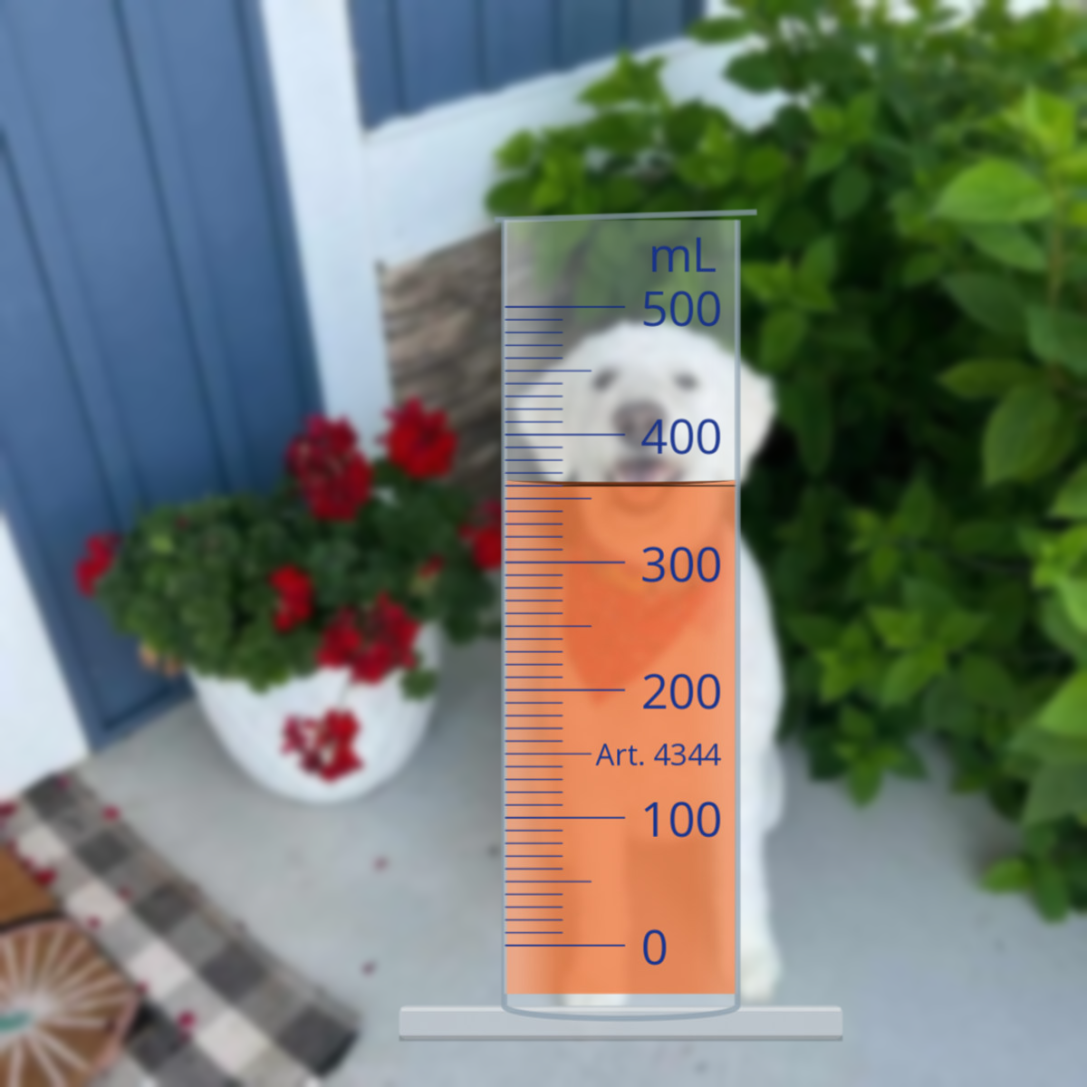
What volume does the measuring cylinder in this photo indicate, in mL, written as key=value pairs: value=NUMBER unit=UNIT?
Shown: value=360 unit=mL
